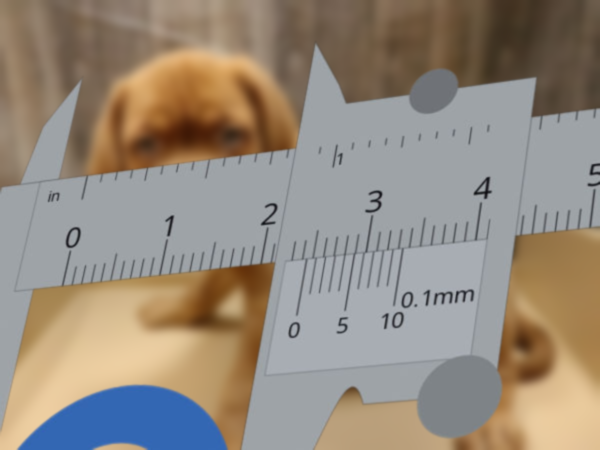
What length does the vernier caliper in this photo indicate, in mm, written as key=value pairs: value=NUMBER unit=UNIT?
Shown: value=24.4 unit=mm
